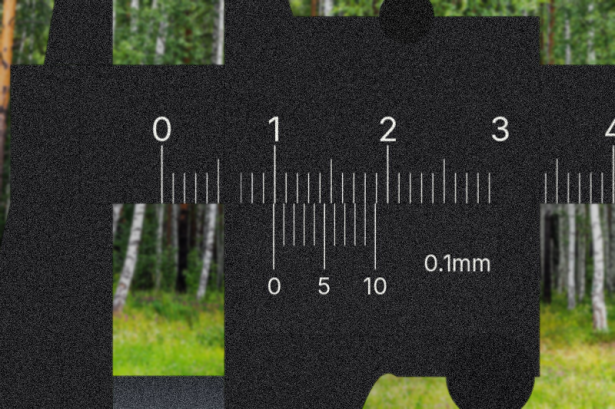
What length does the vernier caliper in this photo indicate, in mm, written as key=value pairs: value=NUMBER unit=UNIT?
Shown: value=9.9 unit=mm
